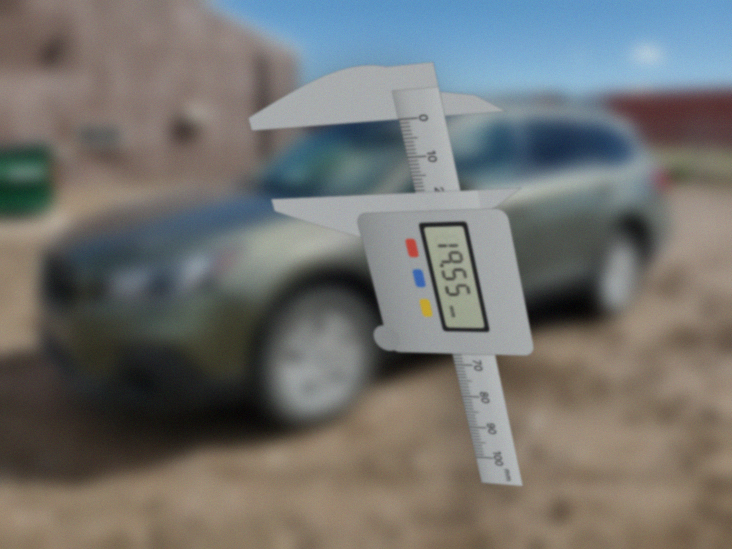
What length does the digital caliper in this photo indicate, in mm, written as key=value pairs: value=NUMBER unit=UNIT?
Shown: value=19.55 unit=mm
